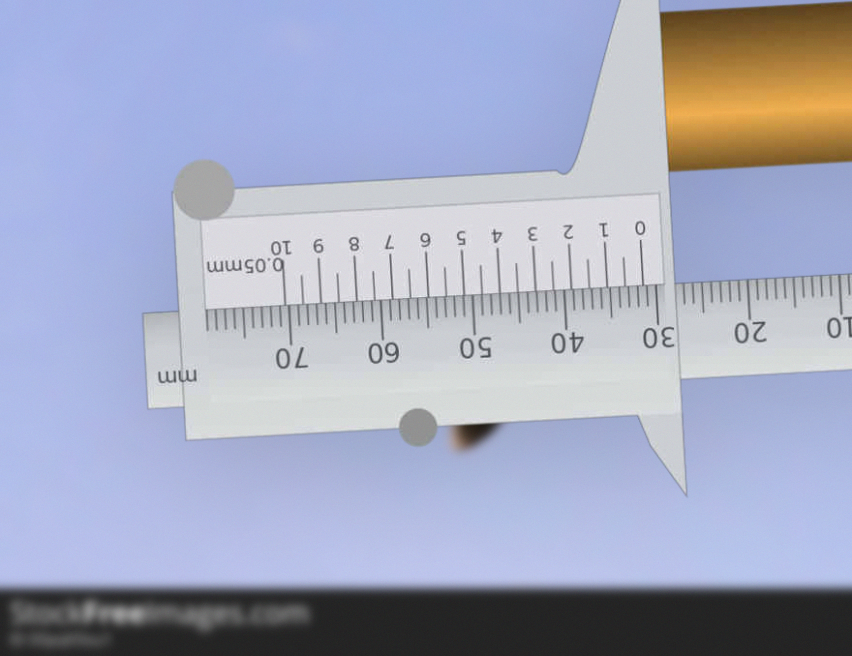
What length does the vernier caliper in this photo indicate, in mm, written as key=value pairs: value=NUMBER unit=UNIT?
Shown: value=31.4 unit=mm
